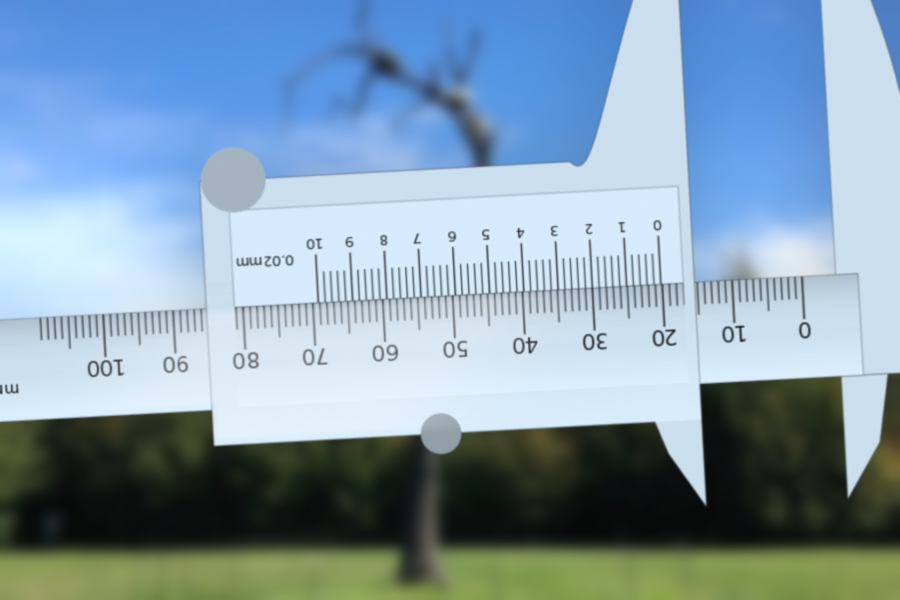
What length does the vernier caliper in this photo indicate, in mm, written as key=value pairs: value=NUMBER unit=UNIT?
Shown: value=20.2 unit=mm
